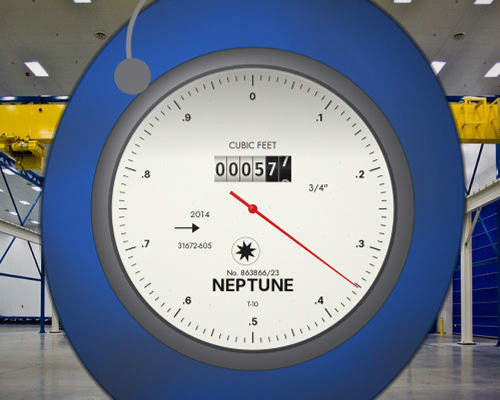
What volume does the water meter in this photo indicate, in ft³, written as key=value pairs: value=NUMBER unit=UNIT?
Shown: value=577.35 unit=ft³
